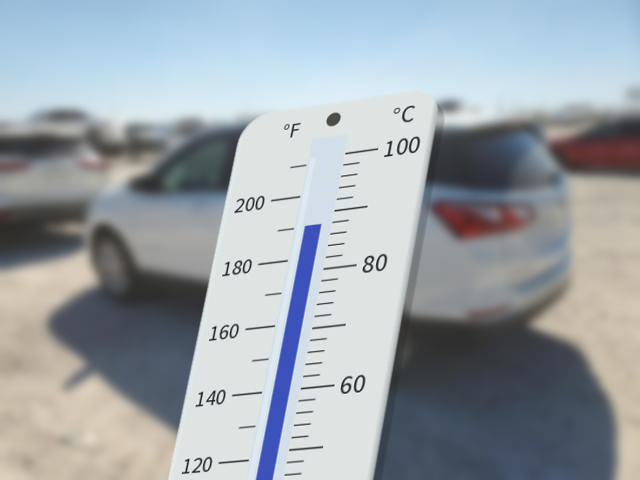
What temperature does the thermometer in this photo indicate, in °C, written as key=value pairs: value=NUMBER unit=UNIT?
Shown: value=88 unit=°C
